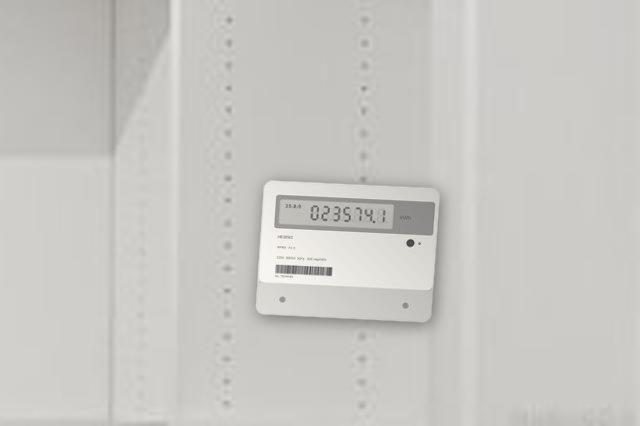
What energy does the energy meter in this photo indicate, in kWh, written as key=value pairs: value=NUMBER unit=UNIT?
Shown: value=23574.1 unit=kWh
